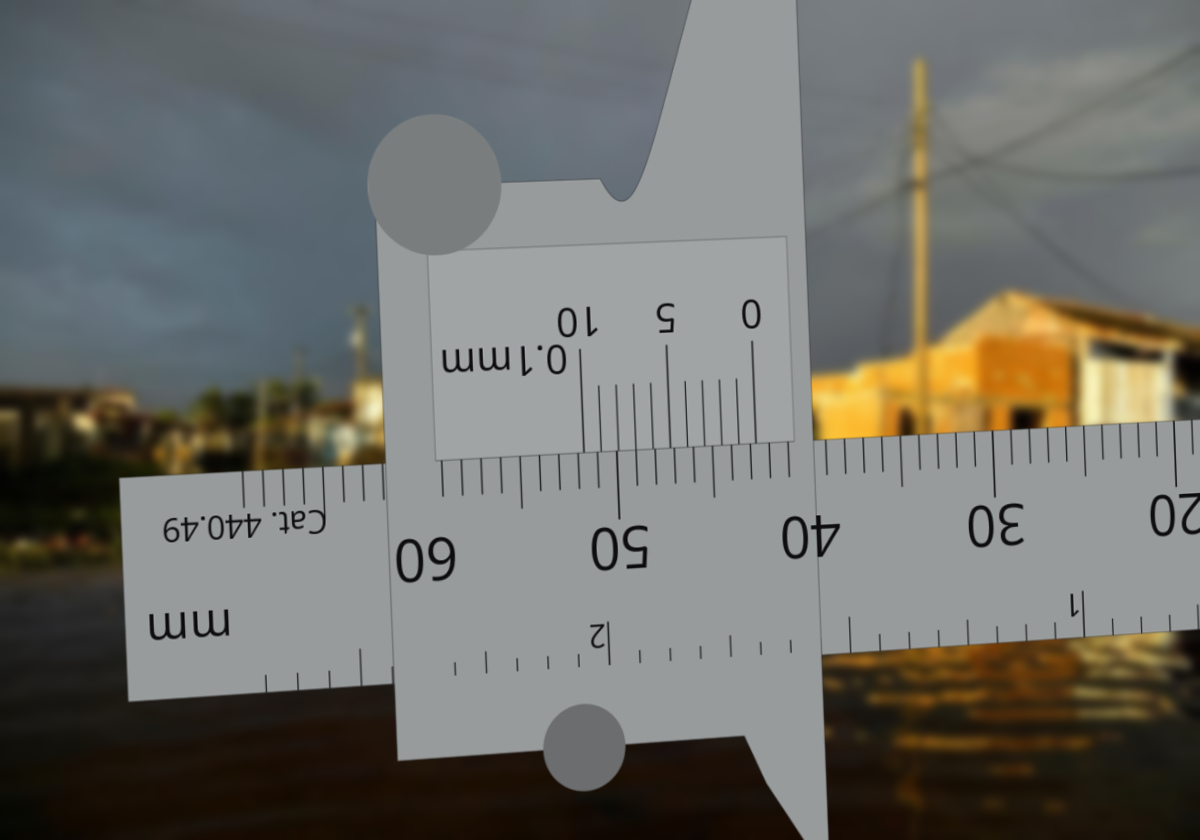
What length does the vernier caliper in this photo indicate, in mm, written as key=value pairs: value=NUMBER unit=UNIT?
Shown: value=42.7 unit=mm
